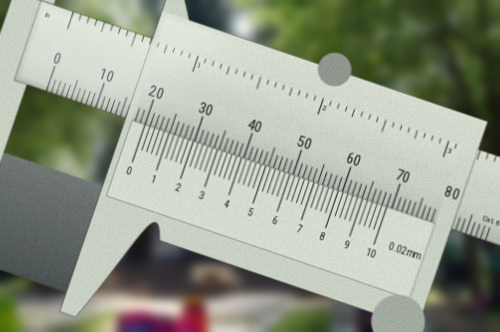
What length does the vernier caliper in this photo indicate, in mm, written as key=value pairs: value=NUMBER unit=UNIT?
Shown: value=20.0 unit=mm
